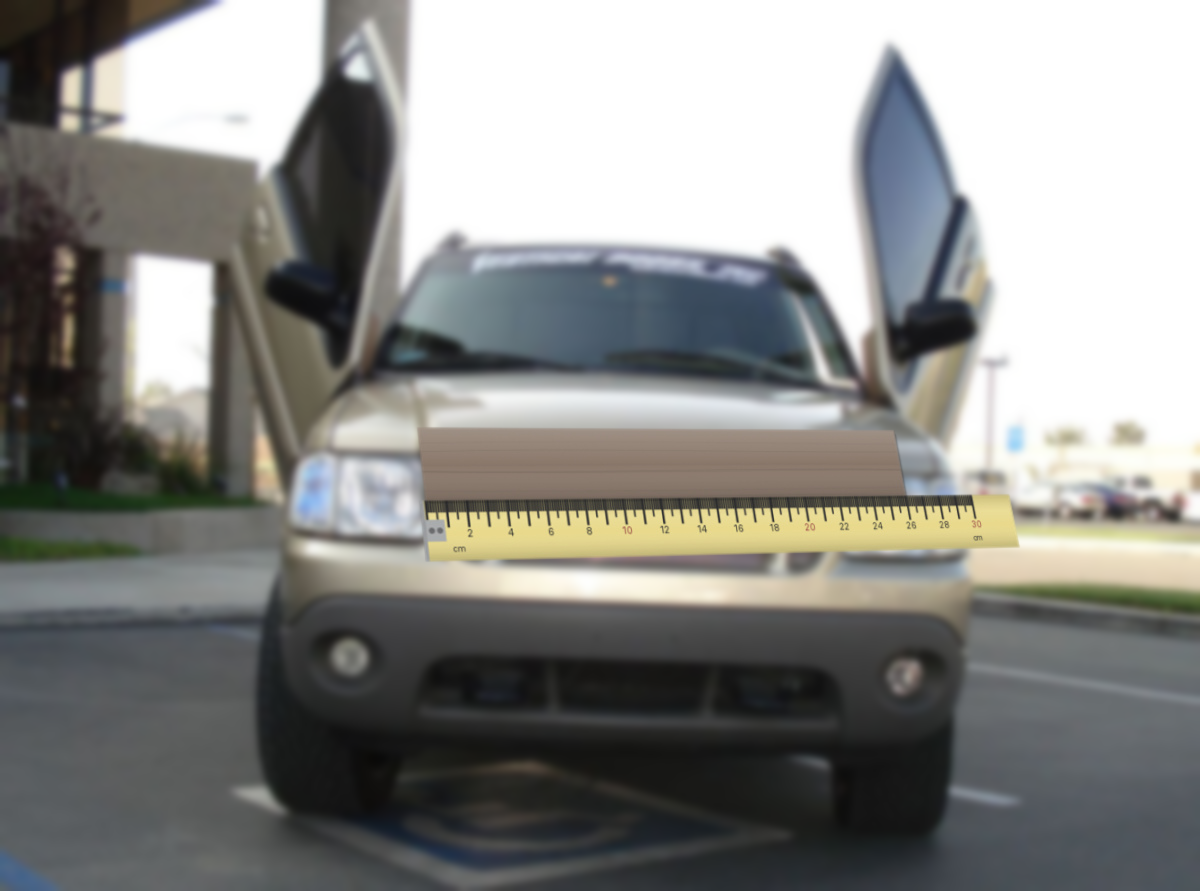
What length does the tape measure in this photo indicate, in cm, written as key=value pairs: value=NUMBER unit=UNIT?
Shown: value=26 unit=cm
